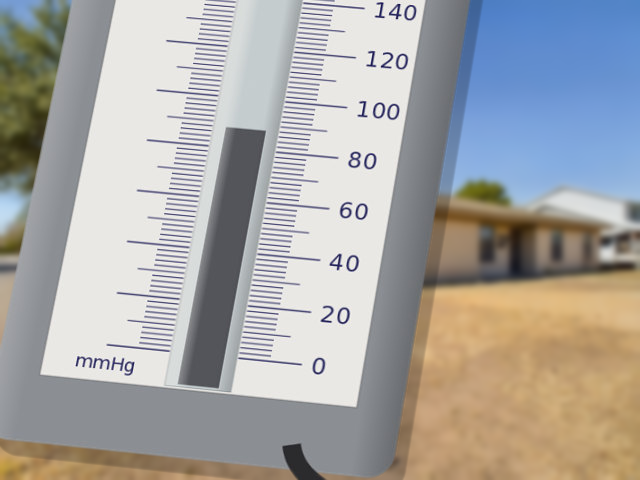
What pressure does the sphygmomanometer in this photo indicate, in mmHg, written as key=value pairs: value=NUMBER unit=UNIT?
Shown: value=88 unit=mmHg
